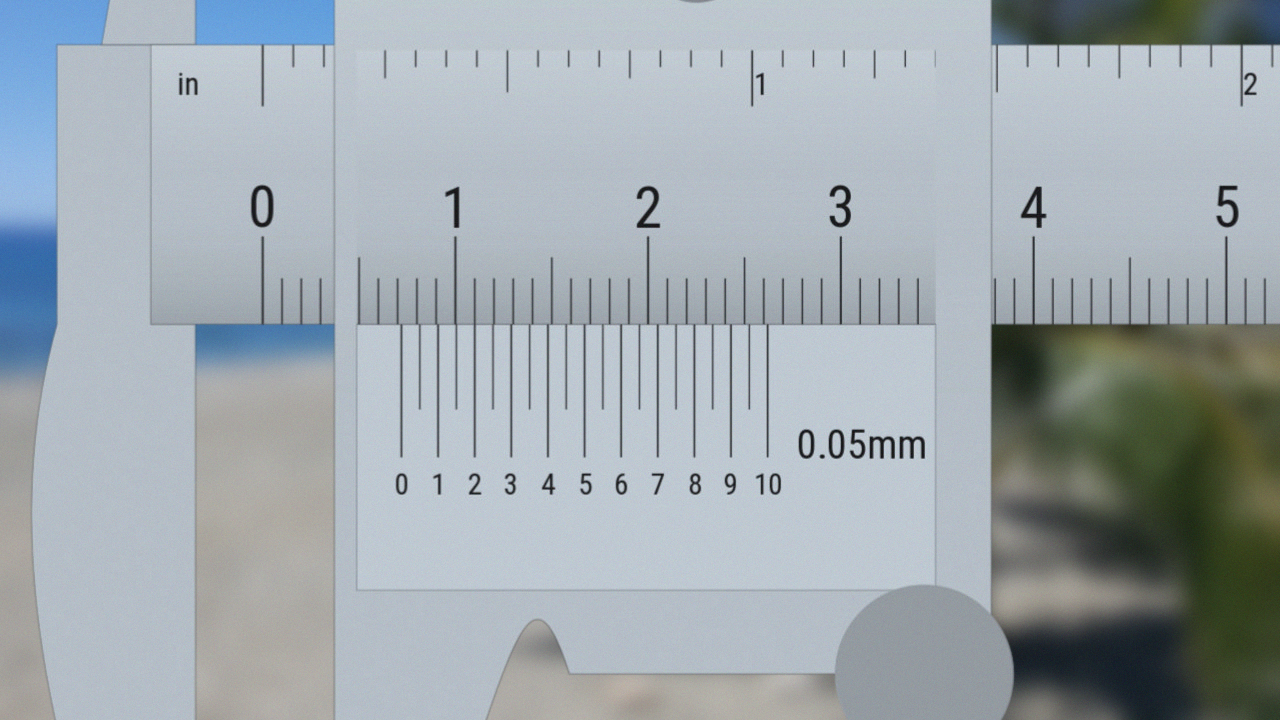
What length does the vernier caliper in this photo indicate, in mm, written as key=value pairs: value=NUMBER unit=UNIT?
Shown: value=7.2 unit=mm
